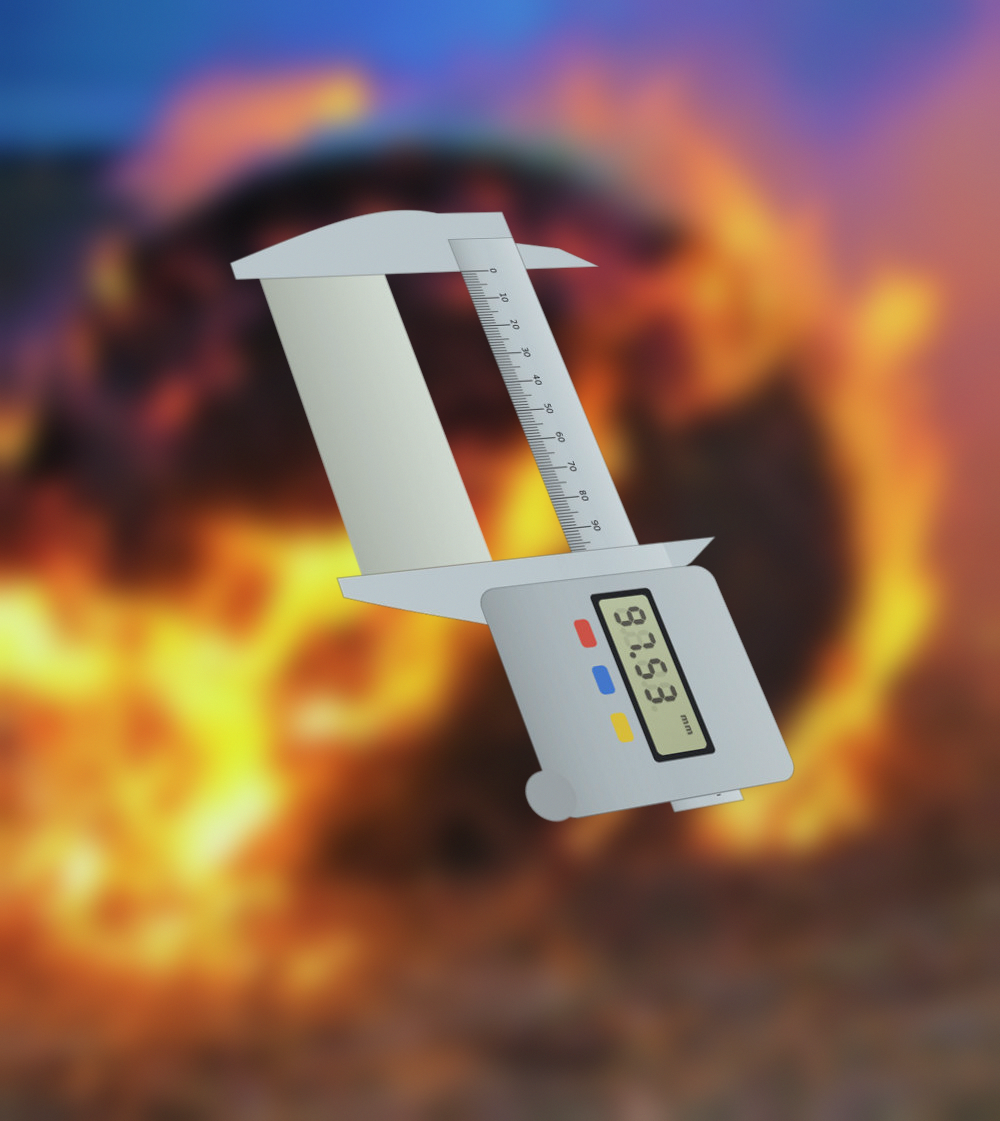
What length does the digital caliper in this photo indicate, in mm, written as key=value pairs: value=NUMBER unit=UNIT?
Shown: value=97.53 unit=mm
